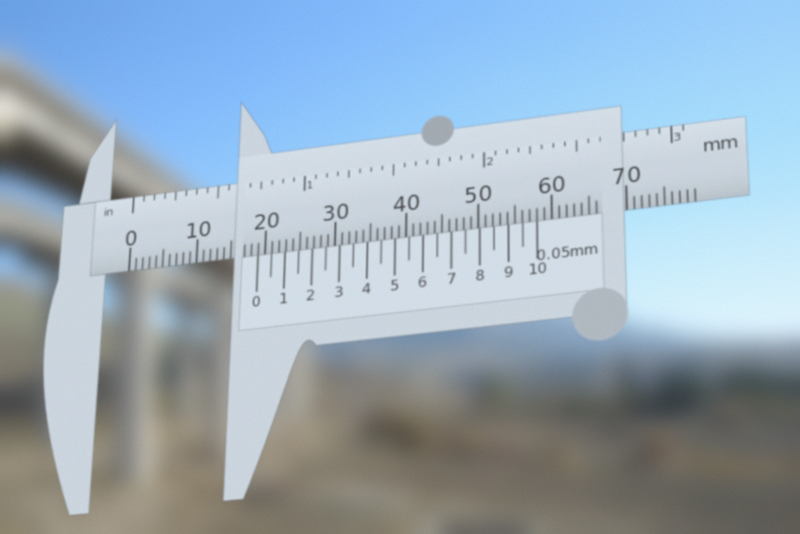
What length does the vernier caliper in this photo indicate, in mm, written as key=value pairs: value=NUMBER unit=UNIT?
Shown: value=19.0 unit=mm
